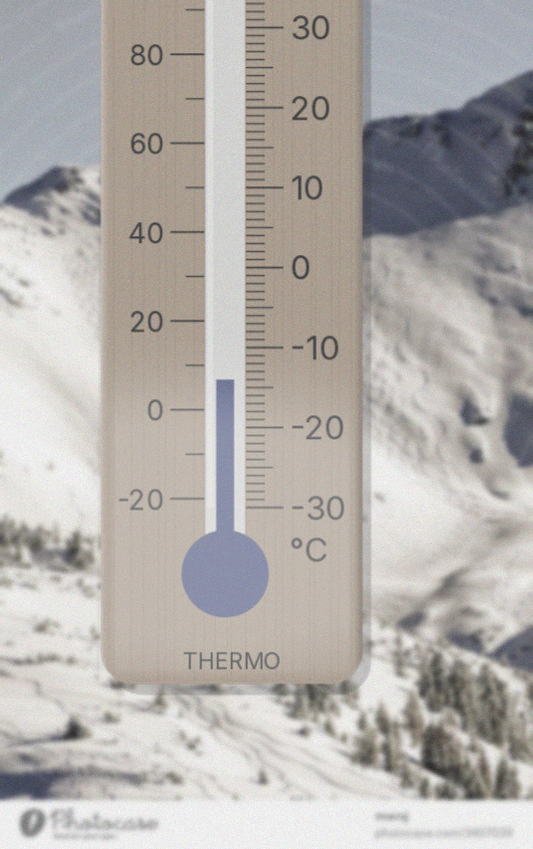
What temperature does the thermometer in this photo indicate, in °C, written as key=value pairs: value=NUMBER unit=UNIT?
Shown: value=-14 unit=°C
